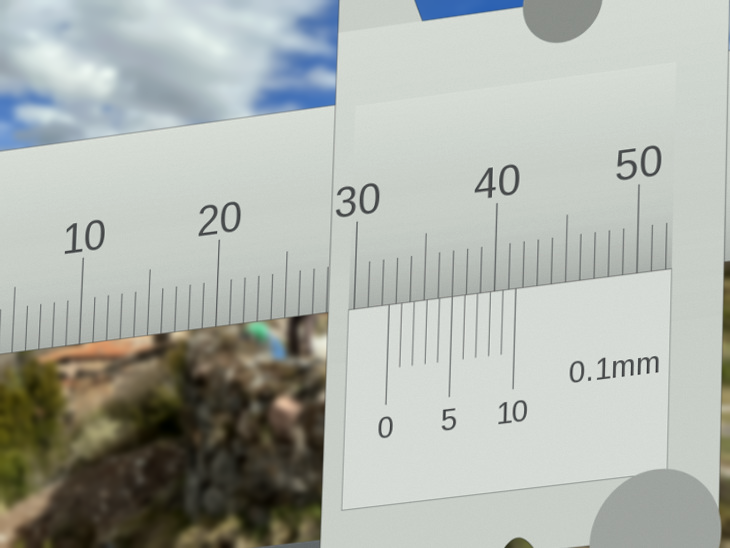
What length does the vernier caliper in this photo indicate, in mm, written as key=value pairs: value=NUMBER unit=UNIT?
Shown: value=32.5 unit=mm
